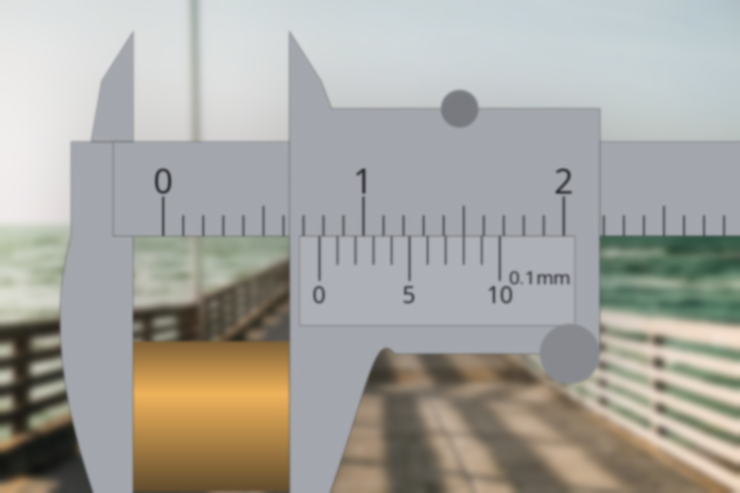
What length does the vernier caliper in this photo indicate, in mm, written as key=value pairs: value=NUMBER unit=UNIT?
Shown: value=7.8 unit=mm
